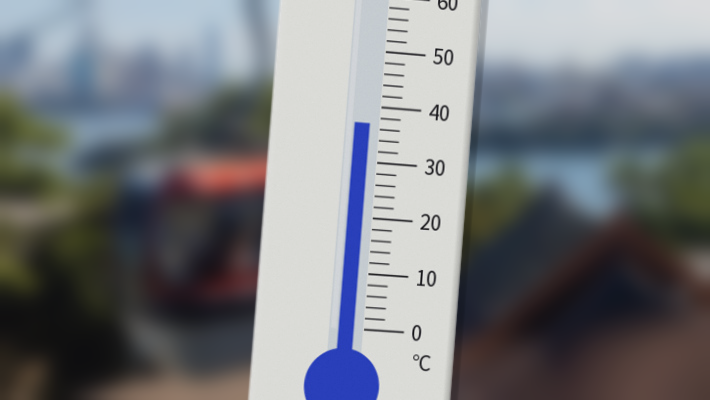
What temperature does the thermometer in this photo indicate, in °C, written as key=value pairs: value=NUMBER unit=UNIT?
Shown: value=37 unit=°C
